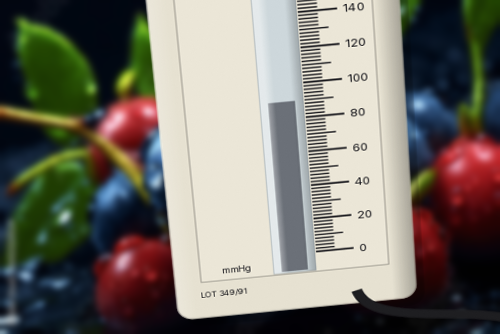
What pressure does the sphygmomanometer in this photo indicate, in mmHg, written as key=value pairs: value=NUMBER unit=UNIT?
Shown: value=90 unit=mmHg
